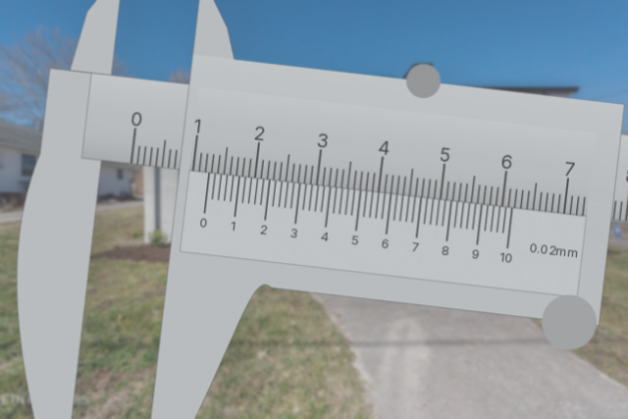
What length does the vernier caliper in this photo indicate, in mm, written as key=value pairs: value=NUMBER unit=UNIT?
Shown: value=12.6 unit=mm
